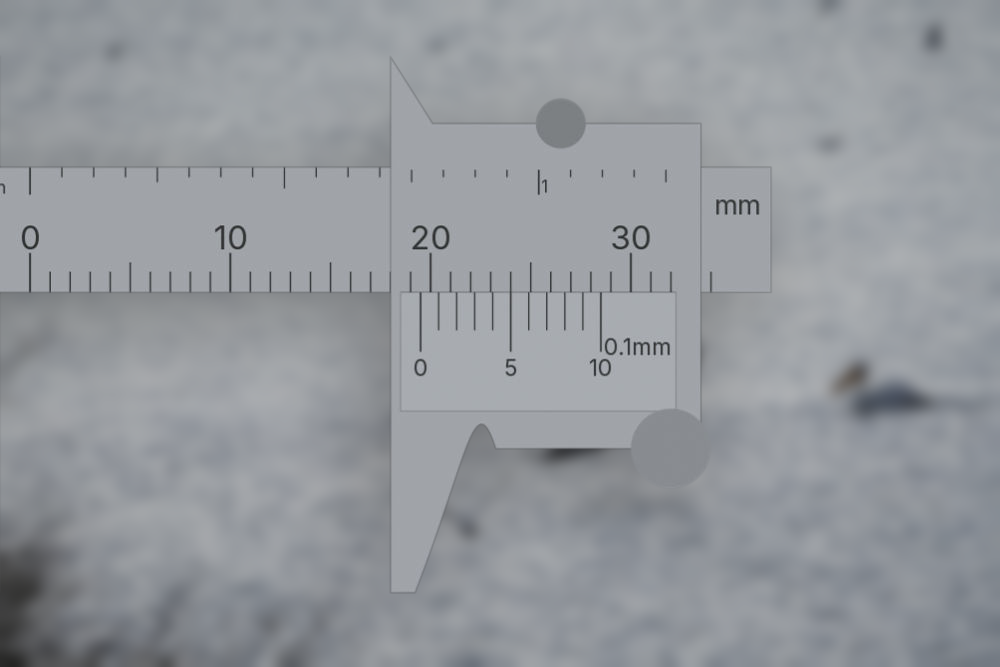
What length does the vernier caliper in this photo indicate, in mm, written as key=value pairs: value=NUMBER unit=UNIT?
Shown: value=19.5 unit=mm
